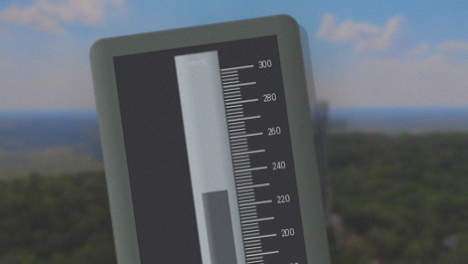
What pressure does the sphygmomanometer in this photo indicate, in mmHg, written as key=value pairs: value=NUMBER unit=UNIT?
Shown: value=230 unit=mmHg
